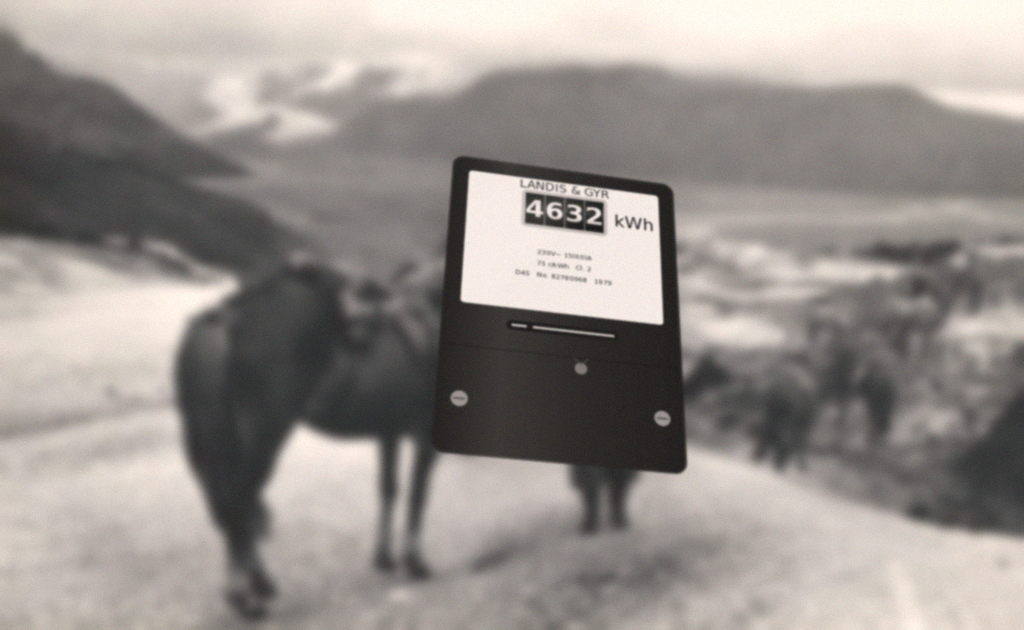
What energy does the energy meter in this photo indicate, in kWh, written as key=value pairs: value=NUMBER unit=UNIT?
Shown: value=4632 unit=kWh
